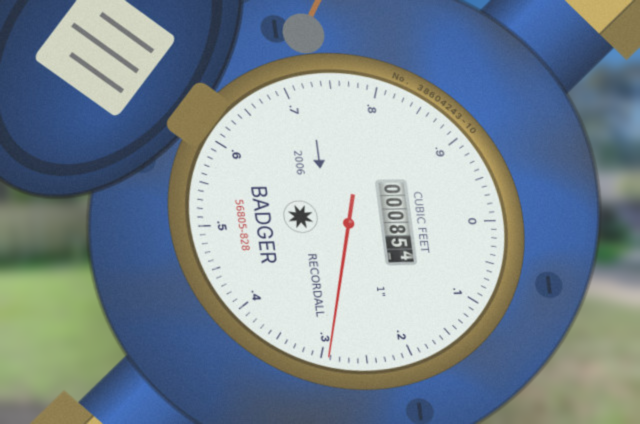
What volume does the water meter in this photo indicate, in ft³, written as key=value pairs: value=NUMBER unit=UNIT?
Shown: value=854.29 unit=ft³
